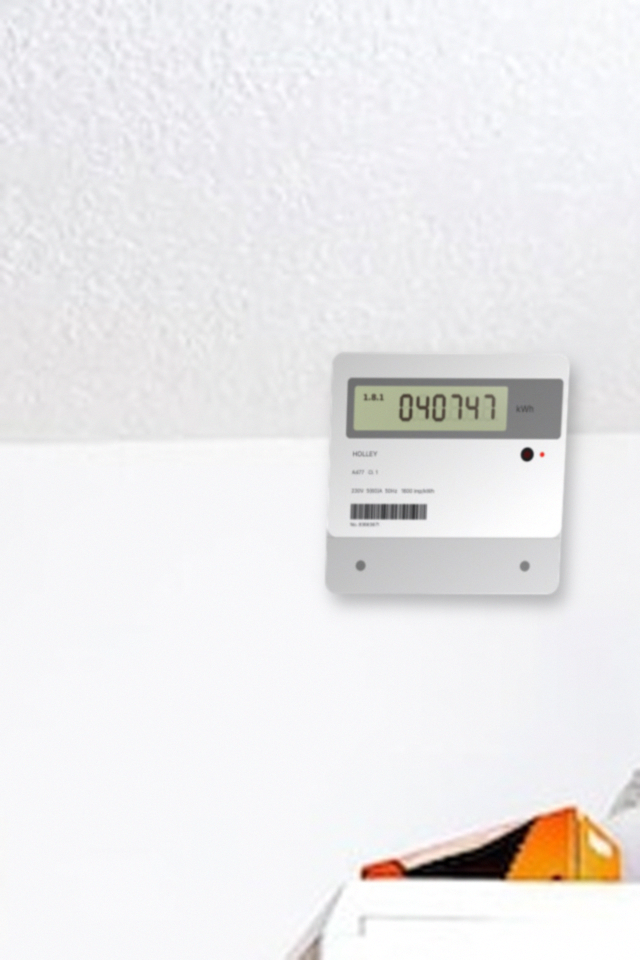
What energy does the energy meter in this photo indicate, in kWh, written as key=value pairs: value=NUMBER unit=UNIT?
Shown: value=40747 unit=kWh
